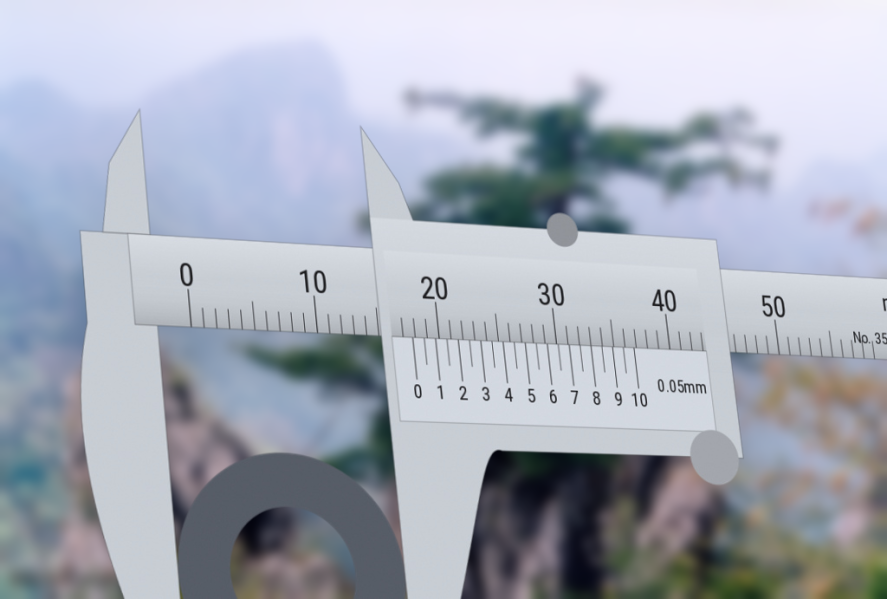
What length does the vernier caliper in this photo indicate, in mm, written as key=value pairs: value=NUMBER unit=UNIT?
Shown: value=17.8 unit=mm
